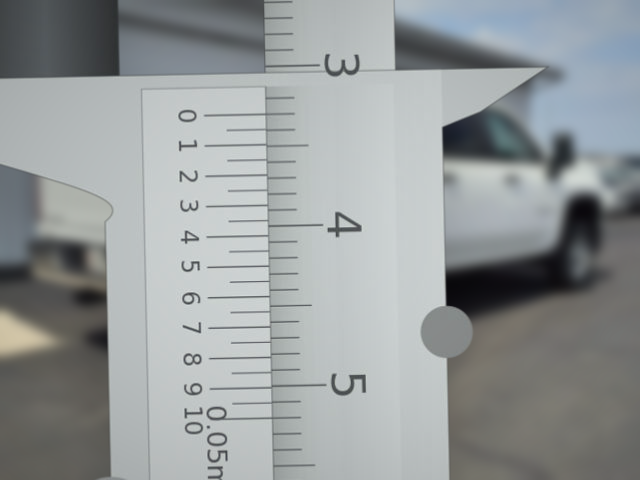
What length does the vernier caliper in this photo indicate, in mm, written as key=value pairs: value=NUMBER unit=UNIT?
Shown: value=33.0 unit=mm
